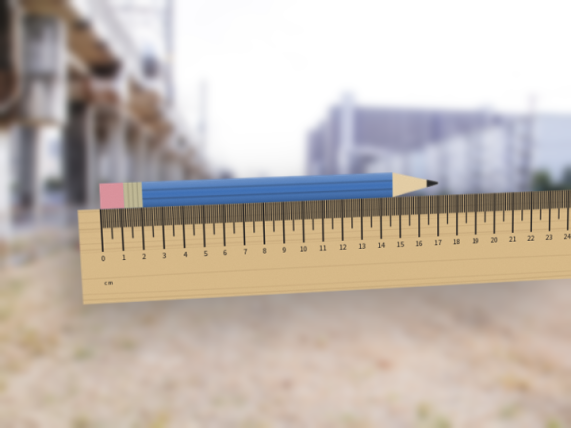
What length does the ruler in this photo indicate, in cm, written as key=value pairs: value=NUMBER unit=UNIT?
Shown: value=17 unit=cm
